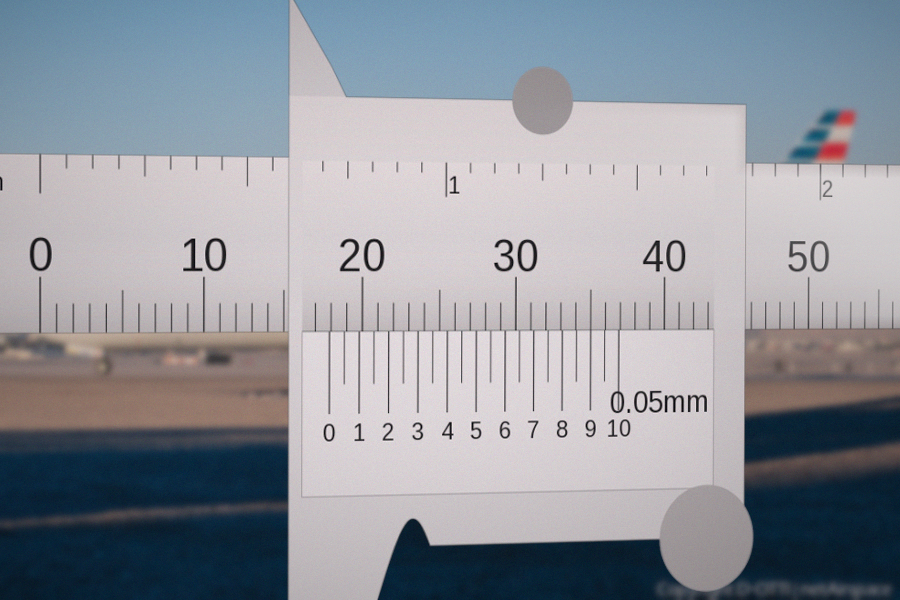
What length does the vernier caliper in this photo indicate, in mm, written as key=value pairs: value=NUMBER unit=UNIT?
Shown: value=17.9 unit=mm
